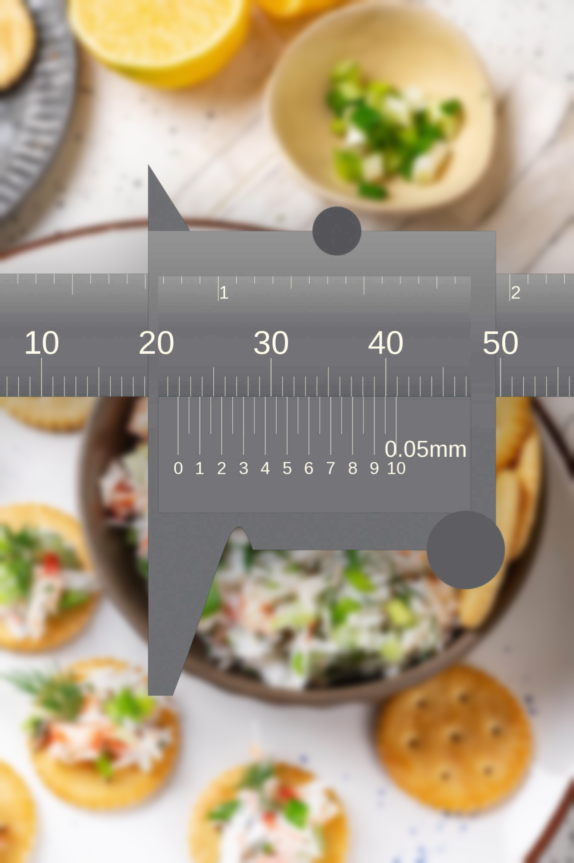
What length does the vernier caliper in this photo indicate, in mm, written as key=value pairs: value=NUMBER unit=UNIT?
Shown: value=21.9 unit=mm
